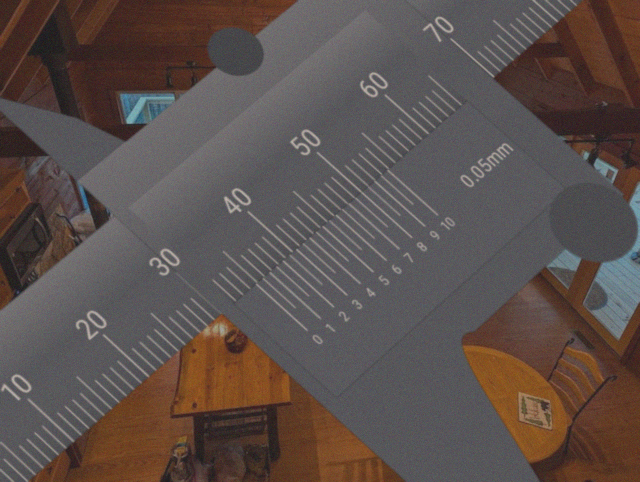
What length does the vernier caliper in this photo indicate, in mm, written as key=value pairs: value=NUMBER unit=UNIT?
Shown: value=34.8 unit=mm
